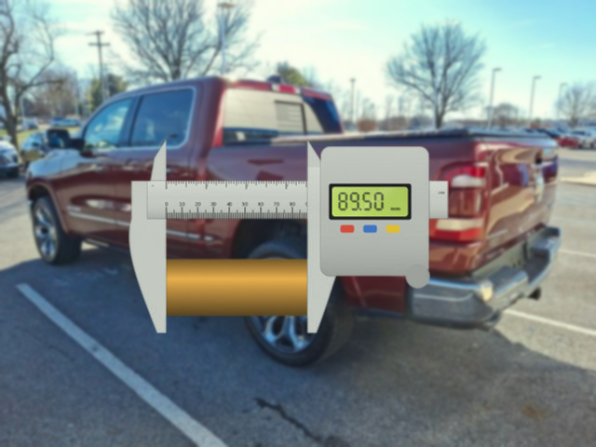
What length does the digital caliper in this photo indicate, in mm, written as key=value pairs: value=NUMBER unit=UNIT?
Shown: value=89.50 unit=mm
